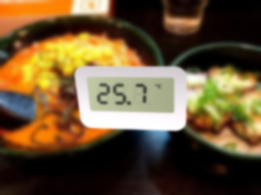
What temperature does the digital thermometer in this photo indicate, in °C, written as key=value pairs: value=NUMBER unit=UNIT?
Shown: value=25.7 unit=°C
